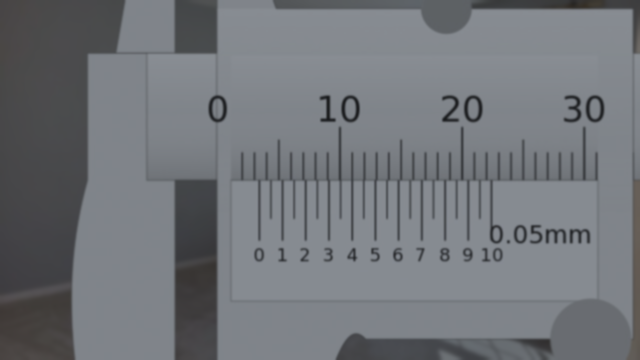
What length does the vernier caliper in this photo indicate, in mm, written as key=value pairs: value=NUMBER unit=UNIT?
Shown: value=3.4 unit=mm
